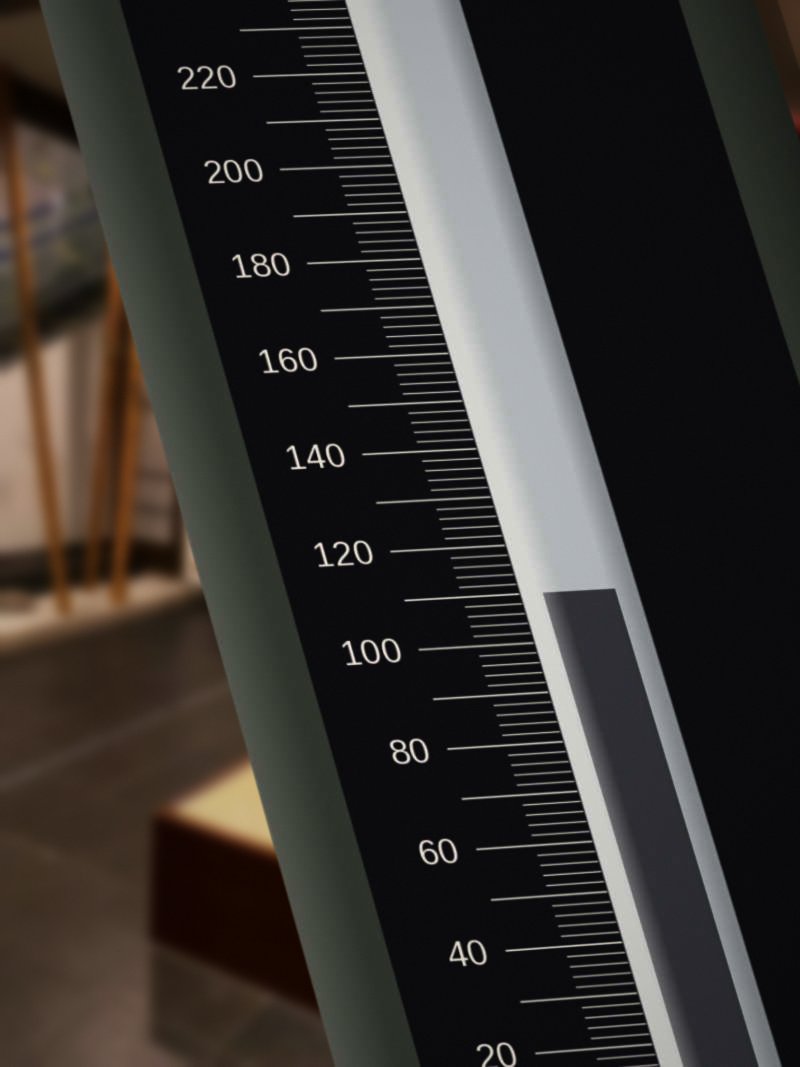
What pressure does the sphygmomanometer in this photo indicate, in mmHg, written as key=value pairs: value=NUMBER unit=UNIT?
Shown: value=110 unit=mmHg
